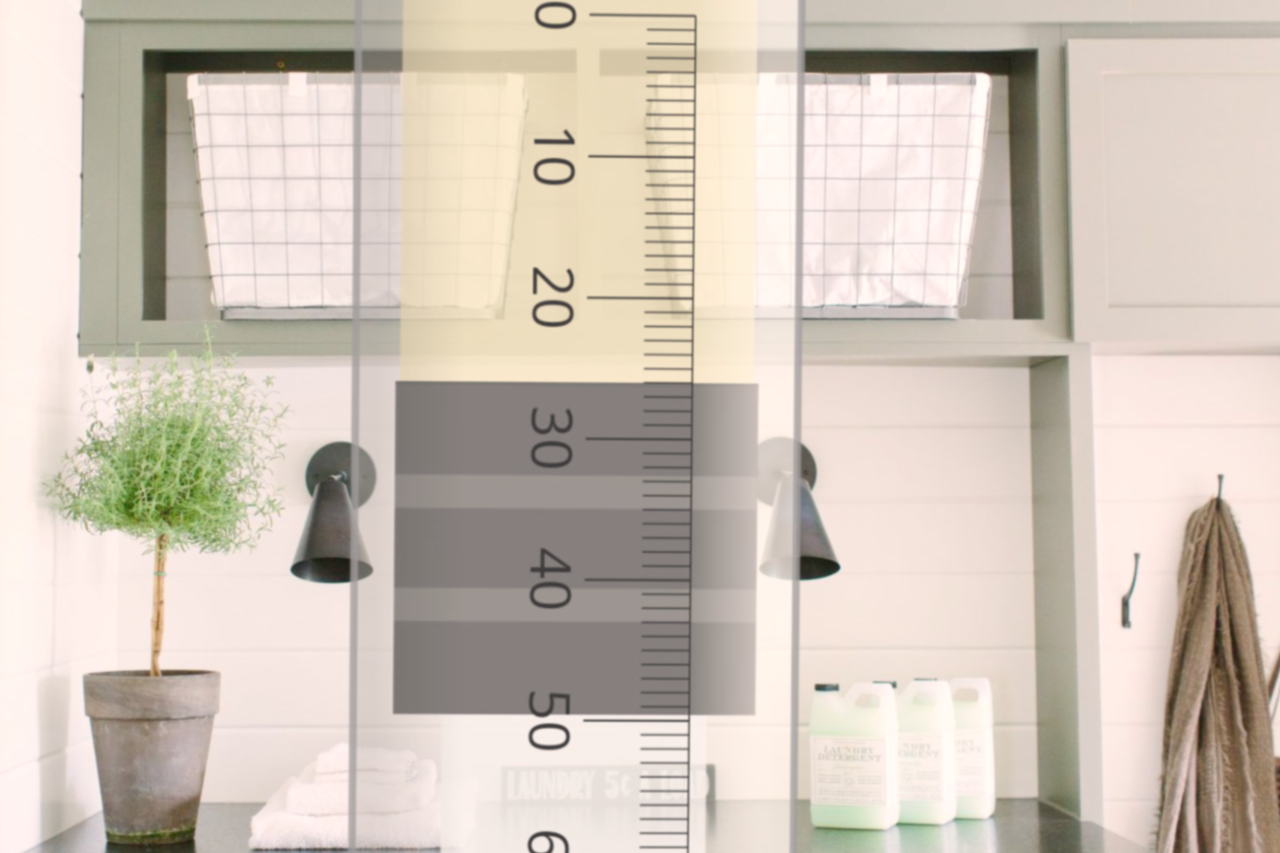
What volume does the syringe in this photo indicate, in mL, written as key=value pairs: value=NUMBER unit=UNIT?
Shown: value=26 unit=mL
